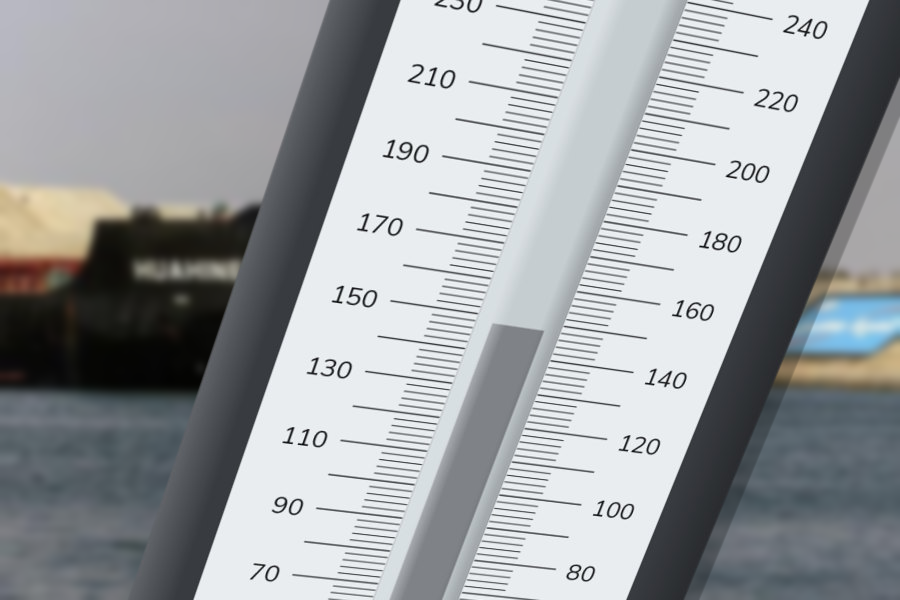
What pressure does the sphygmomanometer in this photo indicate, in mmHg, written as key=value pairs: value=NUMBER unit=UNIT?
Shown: value=148 unit=mmHg
